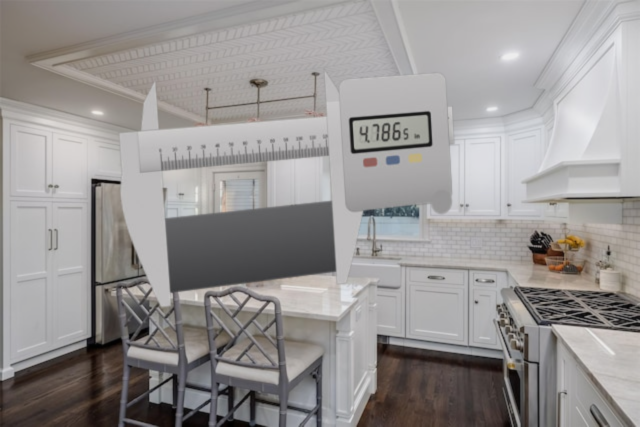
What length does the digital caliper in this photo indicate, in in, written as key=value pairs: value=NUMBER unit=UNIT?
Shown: value=4.7865 unit=in
